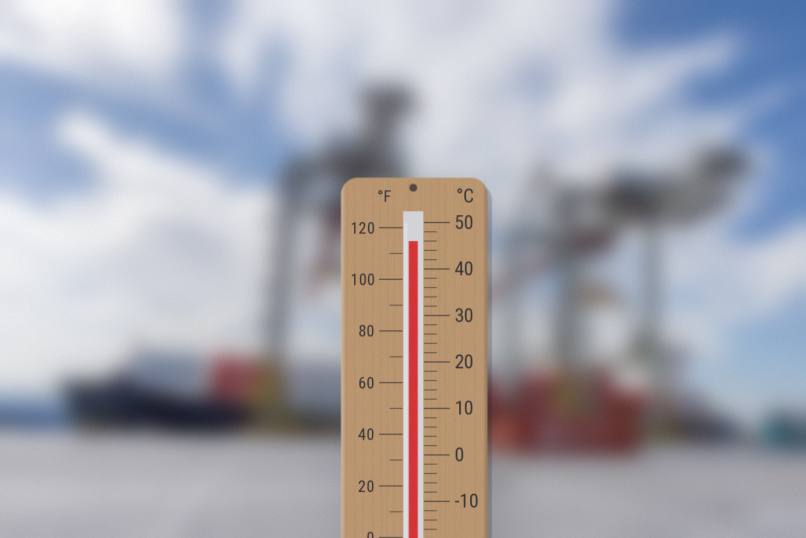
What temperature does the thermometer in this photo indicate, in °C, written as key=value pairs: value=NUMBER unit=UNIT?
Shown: value=46 unit=°C
